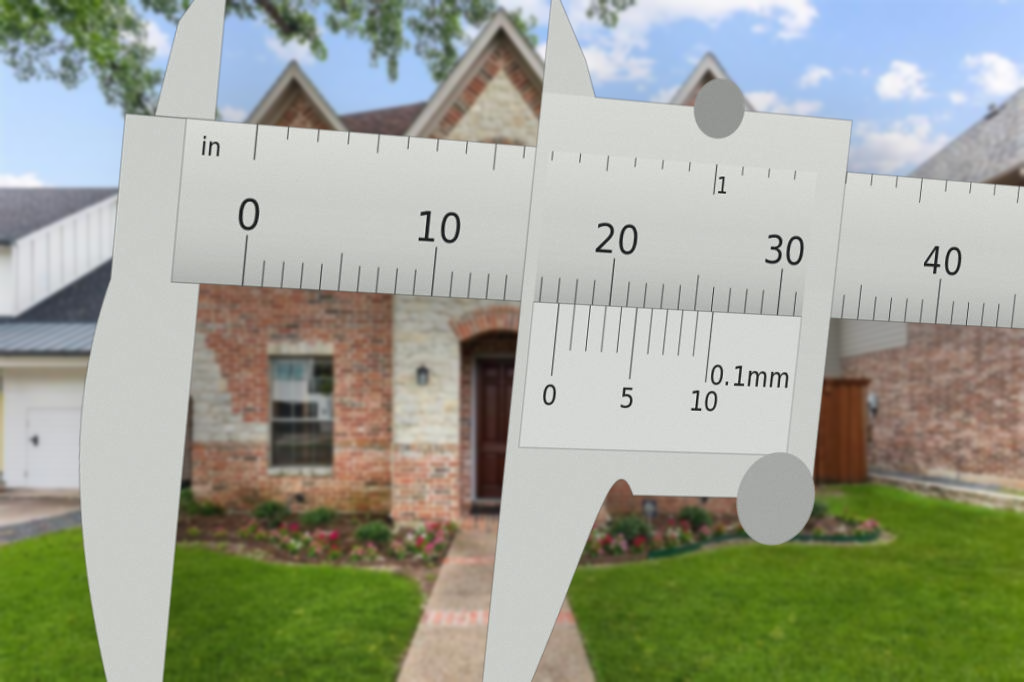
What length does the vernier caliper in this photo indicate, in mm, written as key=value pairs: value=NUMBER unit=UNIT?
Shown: value=17.1 unit=mm
